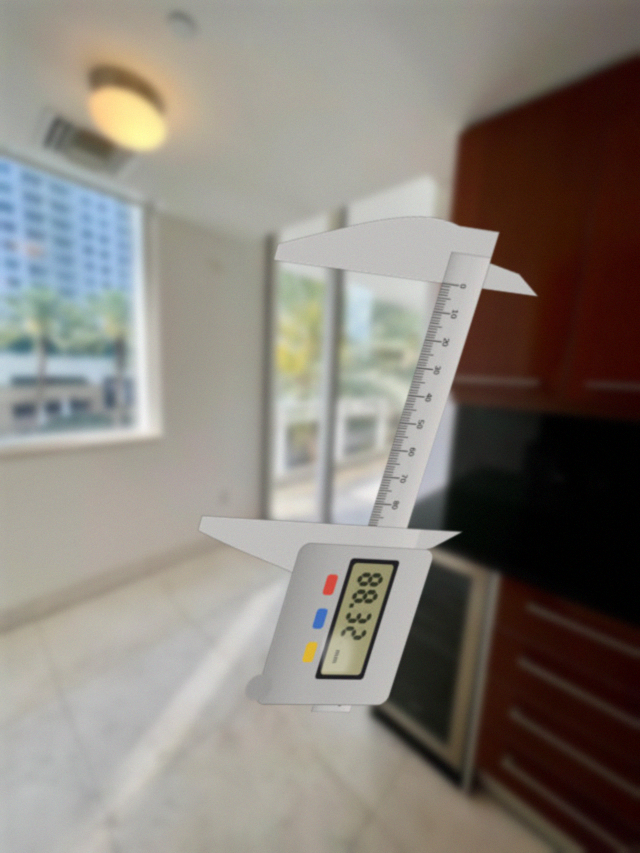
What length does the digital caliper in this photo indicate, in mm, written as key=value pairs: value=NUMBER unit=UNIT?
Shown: value=88.32 unit=mm
